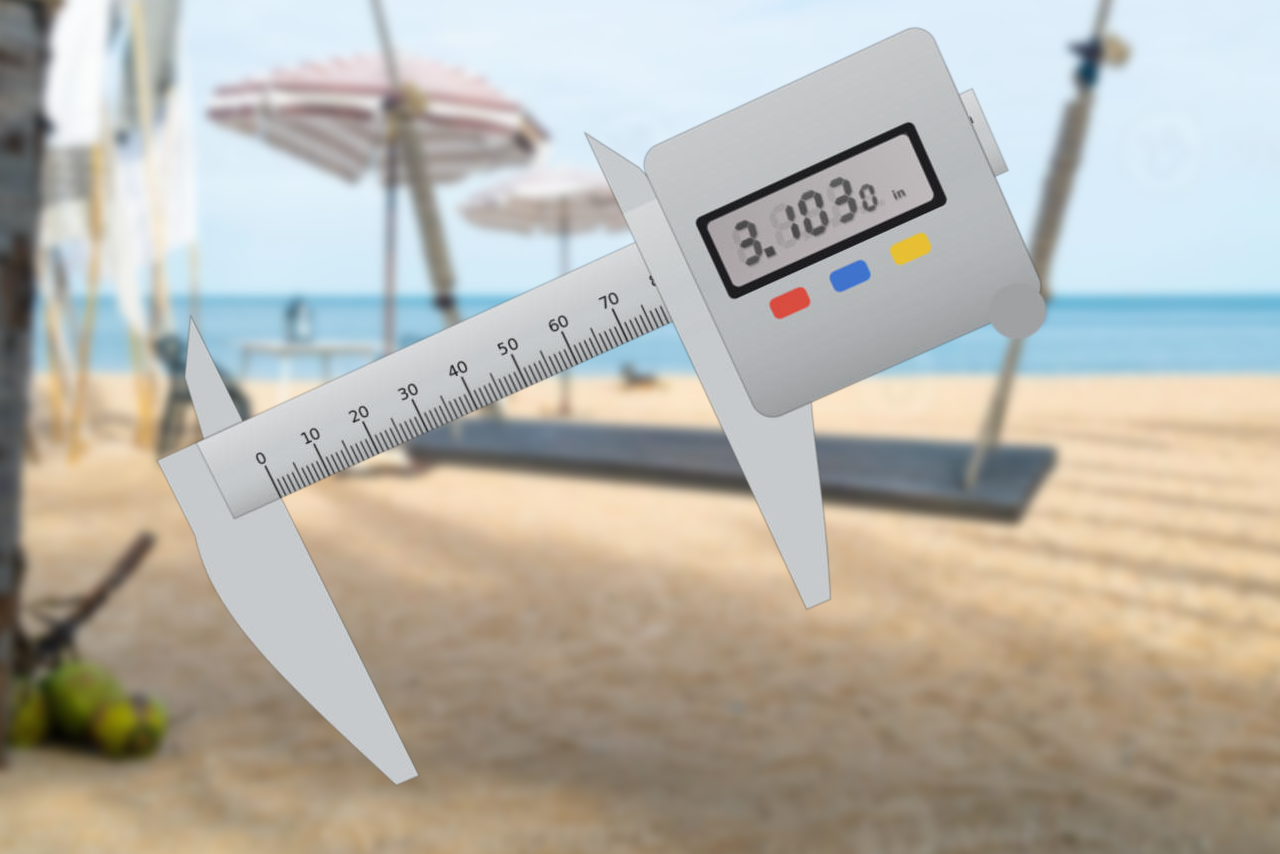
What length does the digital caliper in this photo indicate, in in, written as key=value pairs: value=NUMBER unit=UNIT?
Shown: value=3.1030 unit=in
